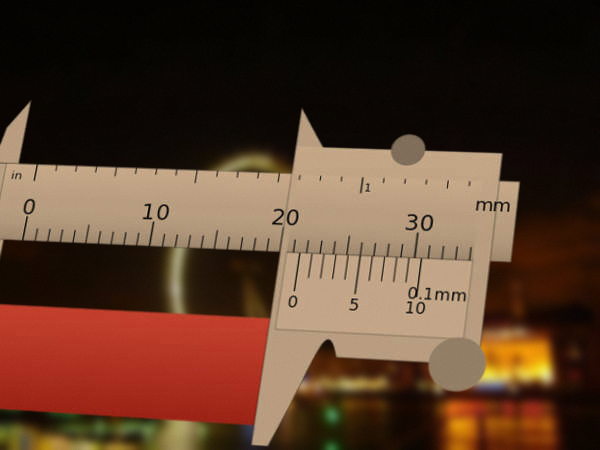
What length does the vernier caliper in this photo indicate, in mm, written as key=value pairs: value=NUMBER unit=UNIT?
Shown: value=21.5 unit=mm
